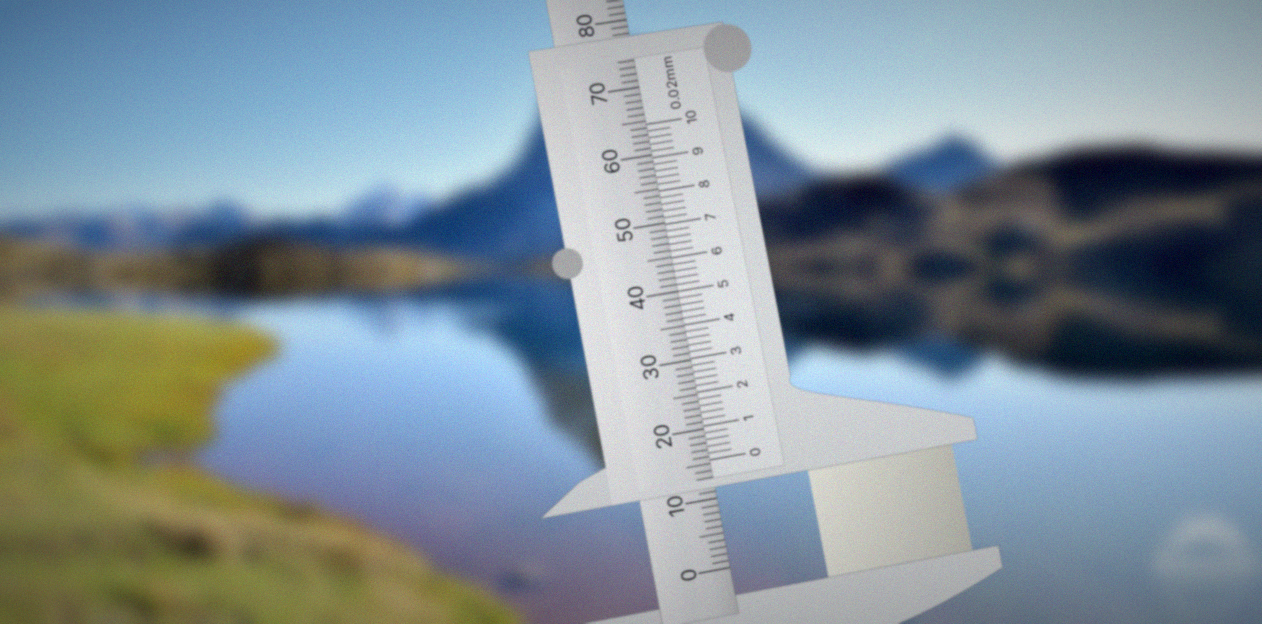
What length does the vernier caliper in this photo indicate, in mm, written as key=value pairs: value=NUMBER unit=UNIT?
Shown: value=15.5 unit=mm
